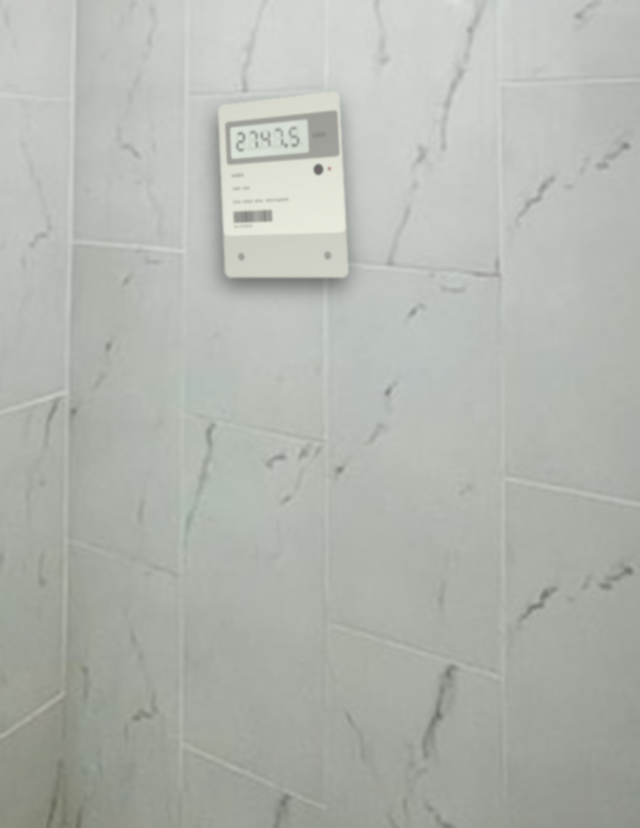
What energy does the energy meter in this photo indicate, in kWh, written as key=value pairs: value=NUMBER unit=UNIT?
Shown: value=2747.5 unit=kWh
